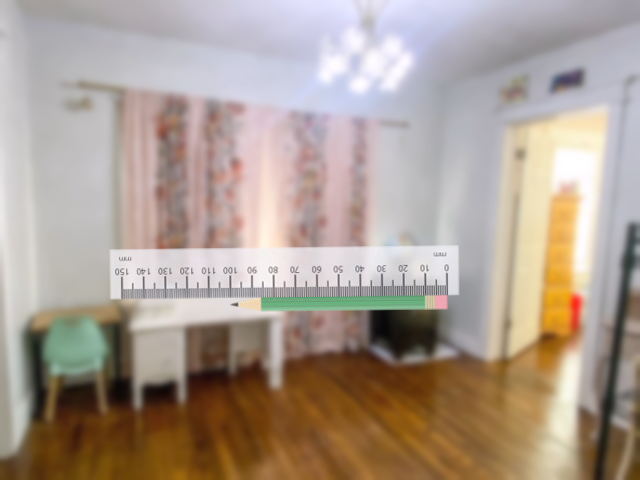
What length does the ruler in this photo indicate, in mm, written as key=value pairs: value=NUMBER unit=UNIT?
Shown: value=100 unit=mm
